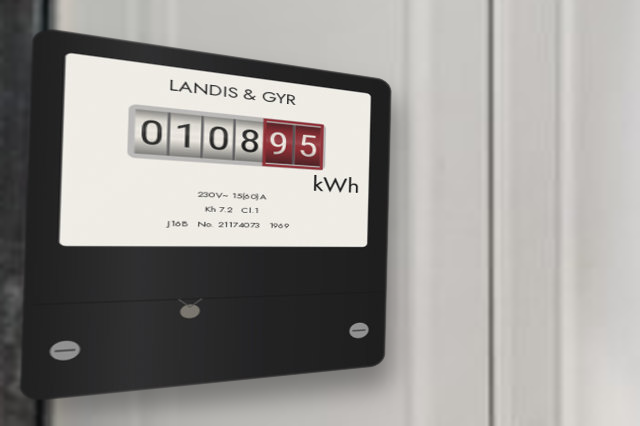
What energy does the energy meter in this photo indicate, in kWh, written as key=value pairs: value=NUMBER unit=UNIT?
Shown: value=108.95 unit=kWh
